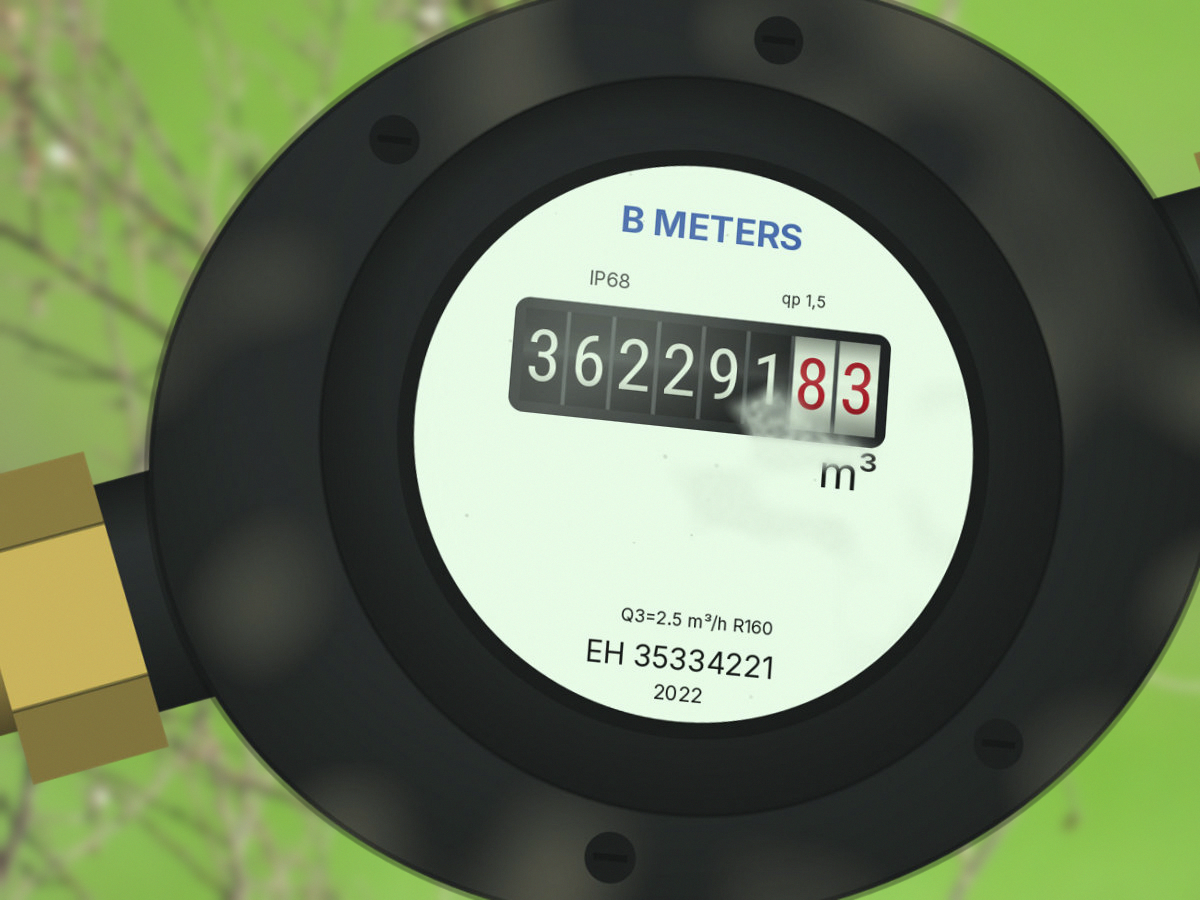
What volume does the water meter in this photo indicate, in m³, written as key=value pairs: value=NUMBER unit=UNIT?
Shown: value=362291.83 unit=m³
